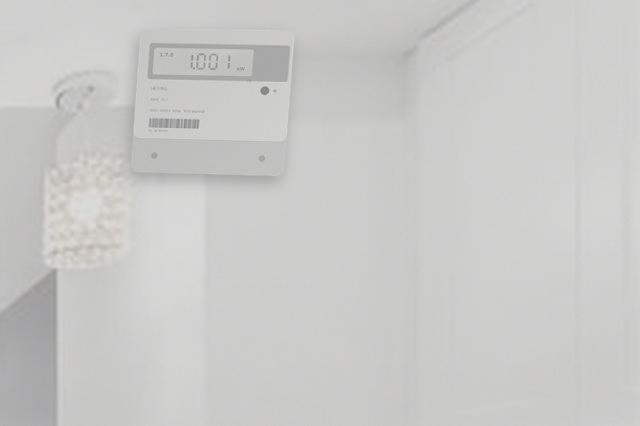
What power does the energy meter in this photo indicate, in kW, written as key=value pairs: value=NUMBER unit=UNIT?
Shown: value=1.001 unit=kW
